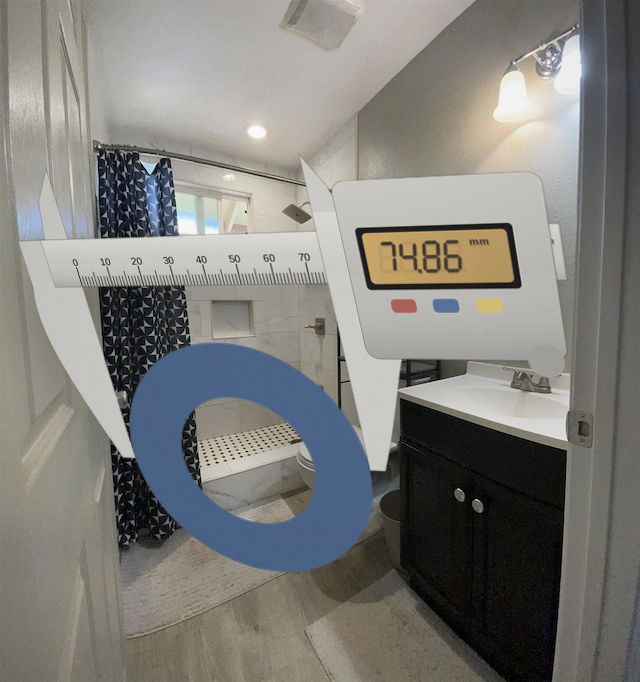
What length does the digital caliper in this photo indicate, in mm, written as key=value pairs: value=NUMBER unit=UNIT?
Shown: value=74.86 unit=mm
